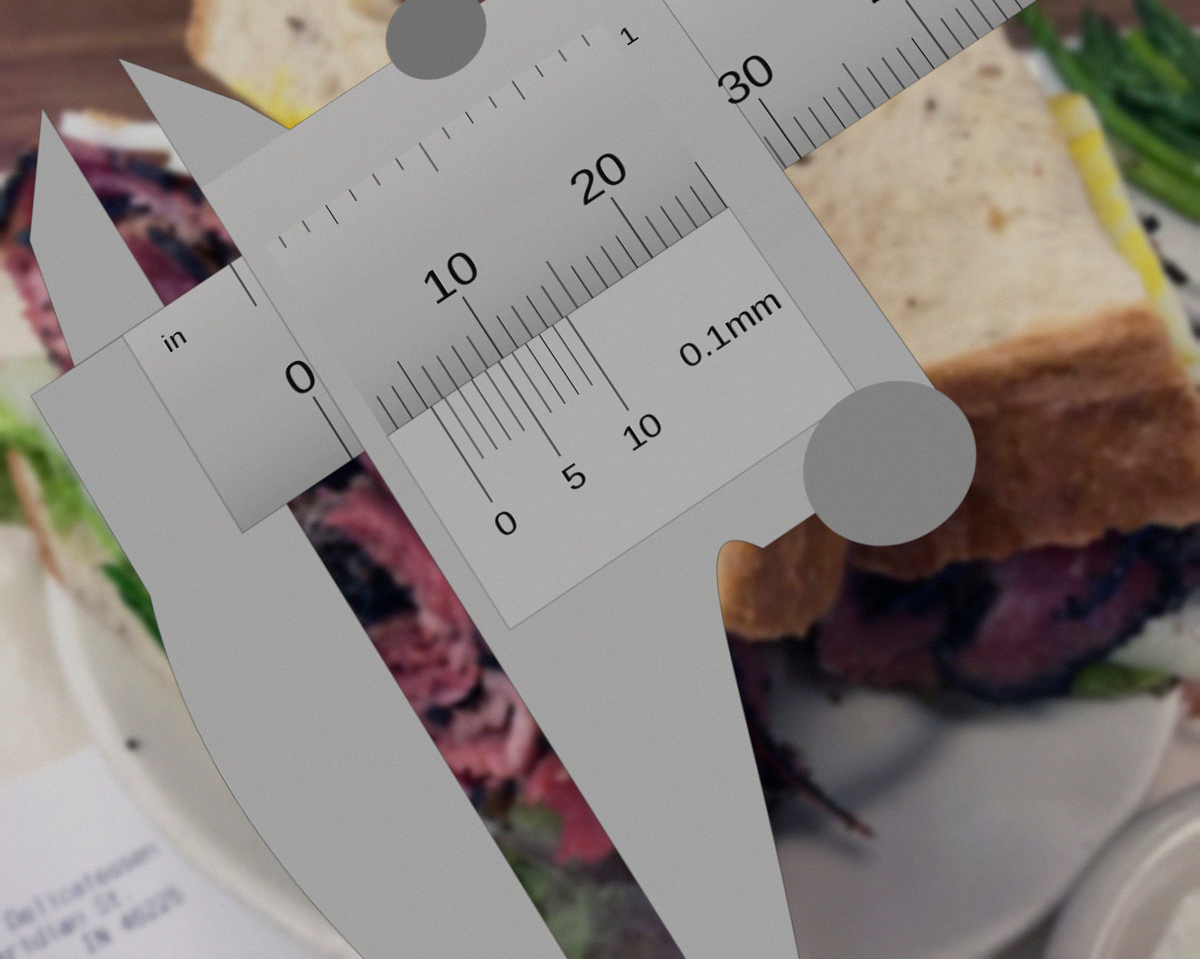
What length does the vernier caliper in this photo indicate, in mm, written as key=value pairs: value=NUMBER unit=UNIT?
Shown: value=5.2 unit=mm
